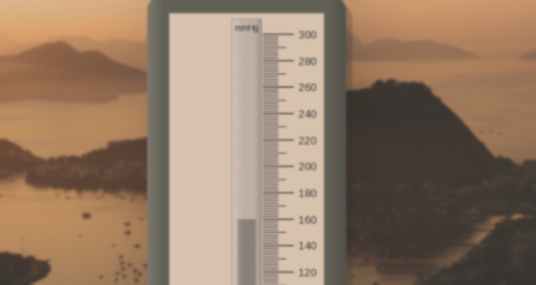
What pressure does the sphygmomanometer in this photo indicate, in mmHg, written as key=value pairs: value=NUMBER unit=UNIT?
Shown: value=160 unit=mmHg
